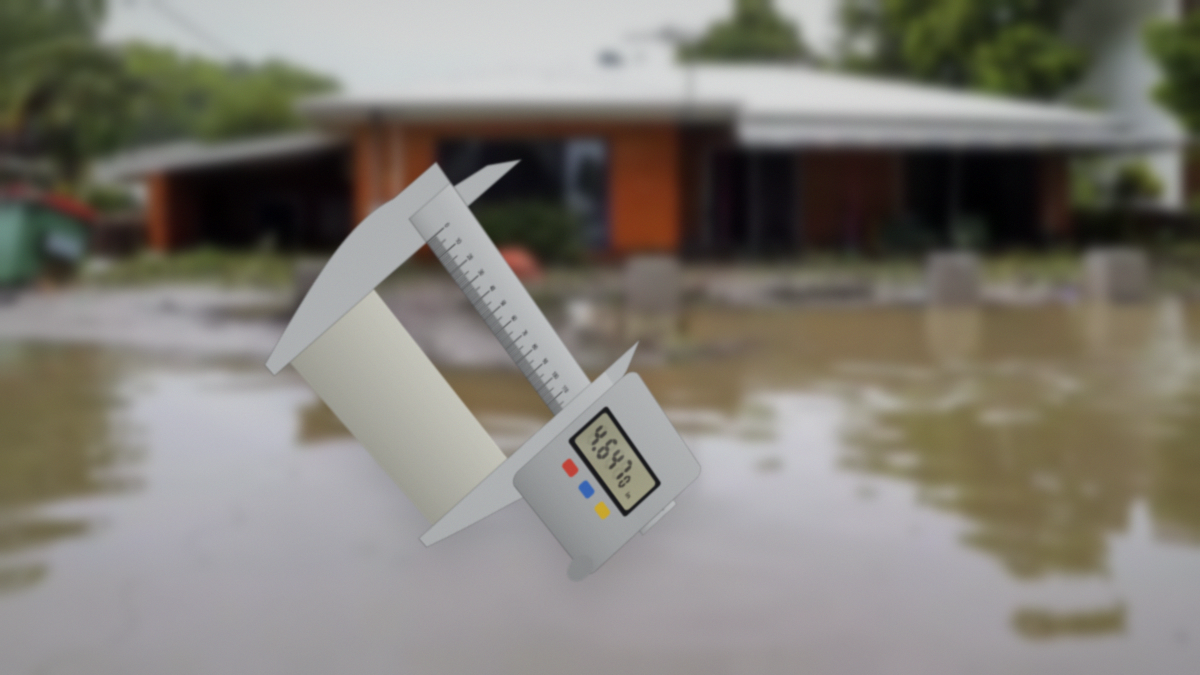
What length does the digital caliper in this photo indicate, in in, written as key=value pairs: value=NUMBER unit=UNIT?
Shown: value=4.6470 unit=in
